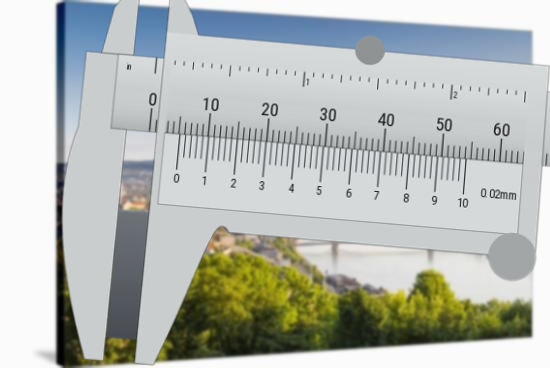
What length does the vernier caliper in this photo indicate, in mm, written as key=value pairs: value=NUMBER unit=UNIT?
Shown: value=5.2 unit=mm
